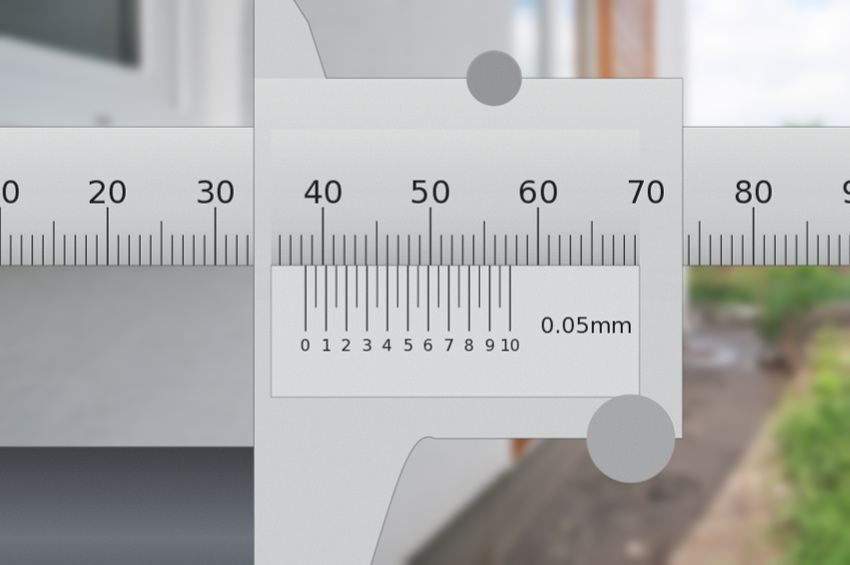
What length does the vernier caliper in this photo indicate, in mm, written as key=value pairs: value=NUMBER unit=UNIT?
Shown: value=38.4 unit=mm
